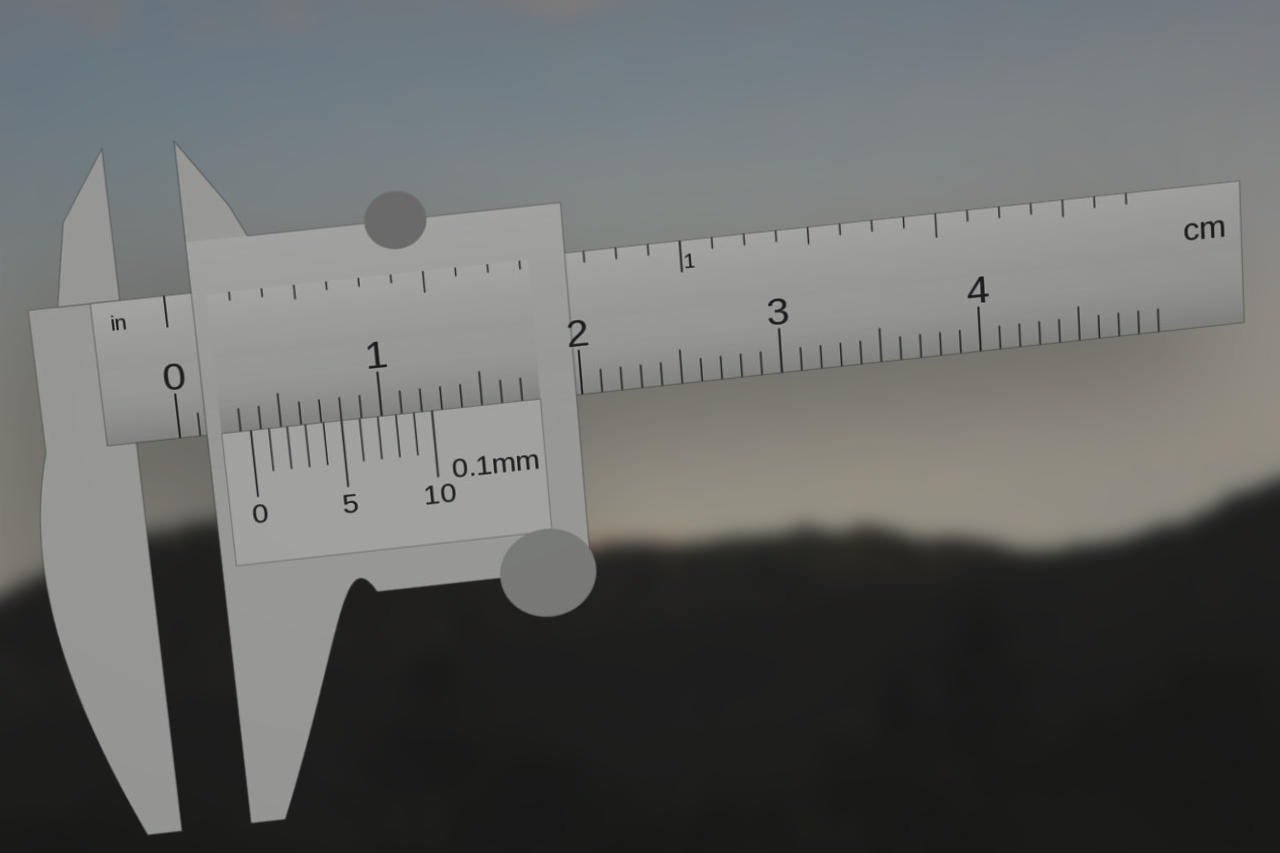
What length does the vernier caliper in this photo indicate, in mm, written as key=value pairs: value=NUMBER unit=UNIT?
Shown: value=3.5 unit=mm
